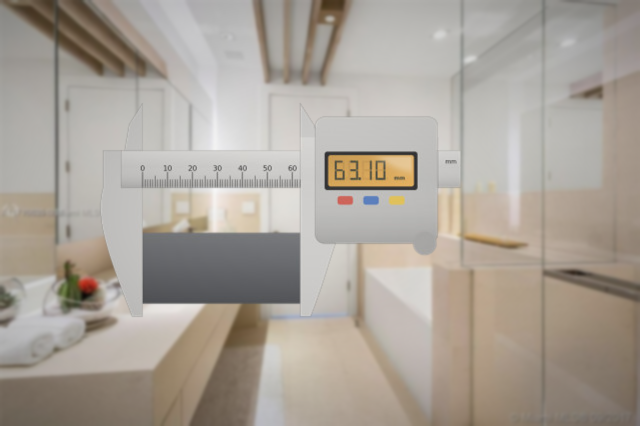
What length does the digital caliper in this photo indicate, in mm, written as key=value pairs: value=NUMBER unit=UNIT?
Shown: value=63.10 unit=mm
